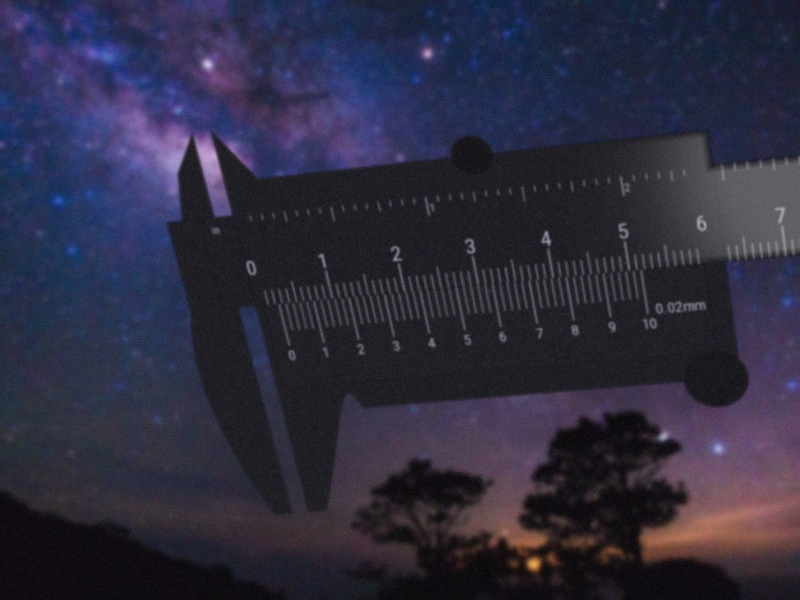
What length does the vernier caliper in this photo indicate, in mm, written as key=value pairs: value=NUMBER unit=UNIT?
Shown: value=2.5 unit=mm
